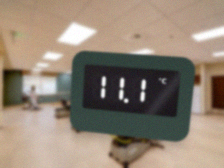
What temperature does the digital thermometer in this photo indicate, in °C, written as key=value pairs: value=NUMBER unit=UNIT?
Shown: value=11.1 unit=°C
